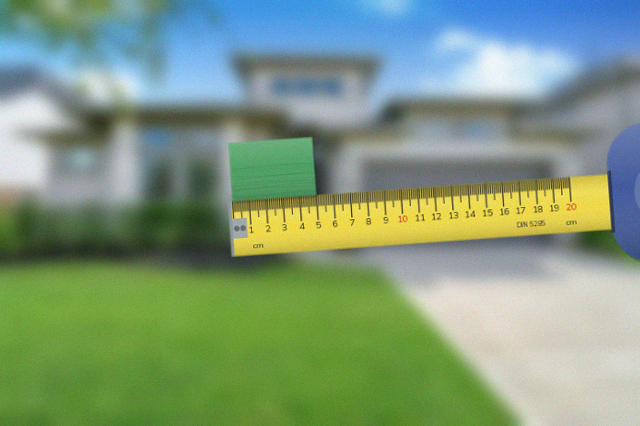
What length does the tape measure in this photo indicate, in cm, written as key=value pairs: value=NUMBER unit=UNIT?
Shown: value=5 unit=cm
